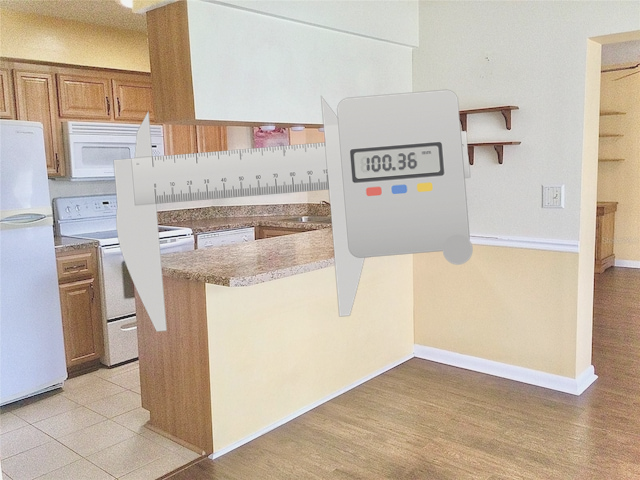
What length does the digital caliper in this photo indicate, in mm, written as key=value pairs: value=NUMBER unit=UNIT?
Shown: value=100.36 unit=mm
